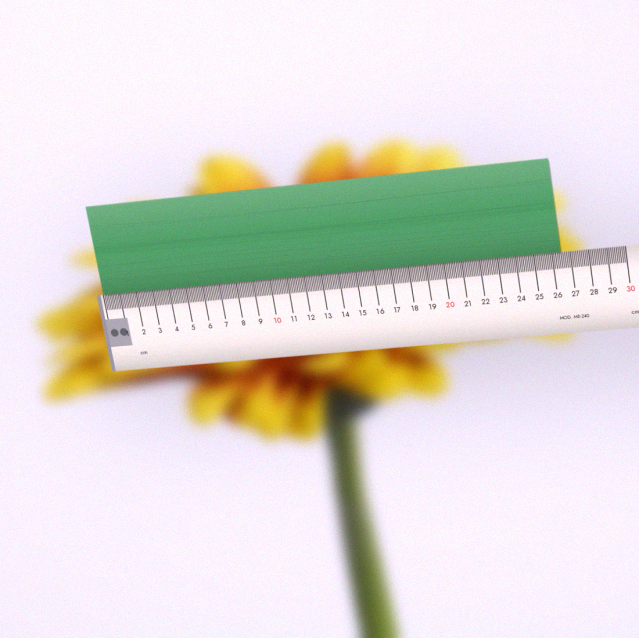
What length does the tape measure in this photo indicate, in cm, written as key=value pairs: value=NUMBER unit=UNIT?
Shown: value=26.5 unit=cm
